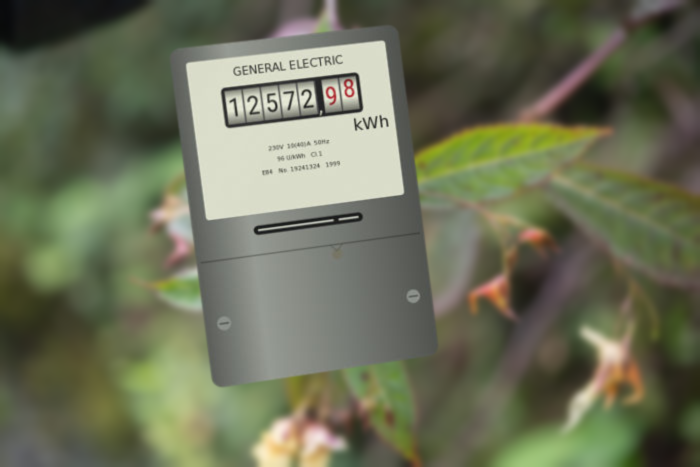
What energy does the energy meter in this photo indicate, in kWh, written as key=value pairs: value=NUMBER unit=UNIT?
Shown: value=12572.98 unit=kWh
